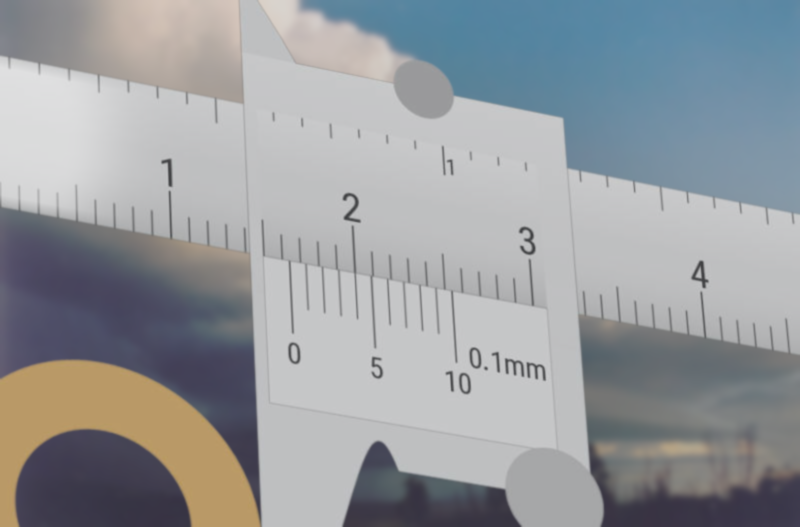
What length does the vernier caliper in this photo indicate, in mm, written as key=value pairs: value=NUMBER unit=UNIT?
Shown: value=16.4 unit=mm
